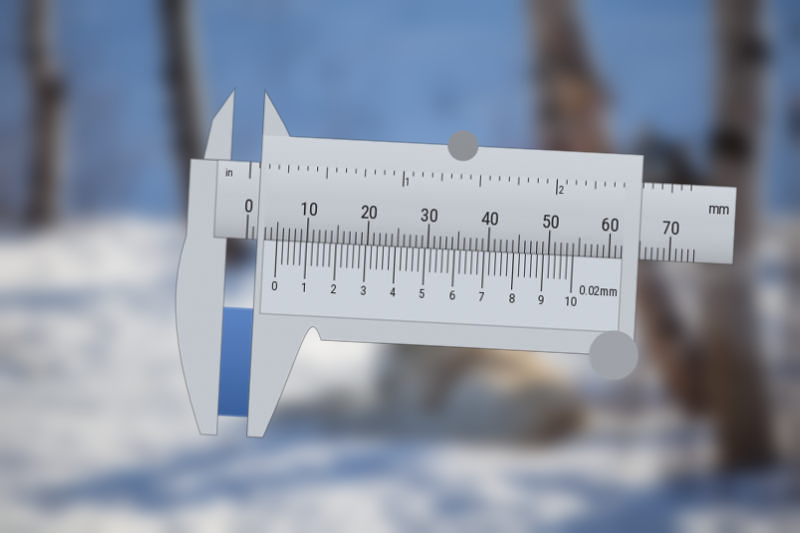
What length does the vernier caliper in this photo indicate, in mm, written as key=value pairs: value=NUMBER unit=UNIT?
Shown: value=5.0 unit=mm
